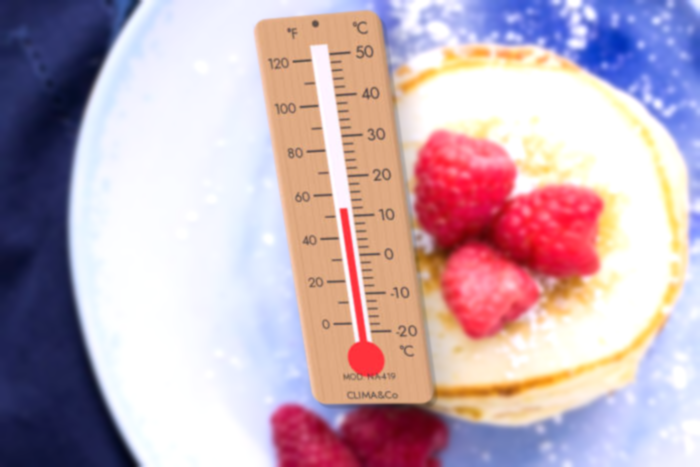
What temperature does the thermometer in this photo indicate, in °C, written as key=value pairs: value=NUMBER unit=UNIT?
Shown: value=12 unit=°C
